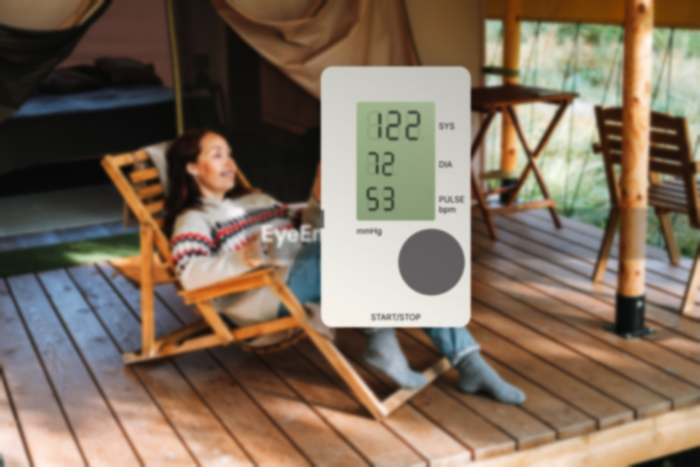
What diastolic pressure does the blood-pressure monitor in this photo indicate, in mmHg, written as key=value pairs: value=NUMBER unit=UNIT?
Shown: value=72 unit=mmHg
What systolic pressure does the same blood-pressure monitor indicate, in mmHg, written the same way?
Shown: value=122 unit=mmHg
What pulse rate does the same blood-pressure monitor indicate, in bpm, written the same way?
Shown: value=53 unit=bpm
